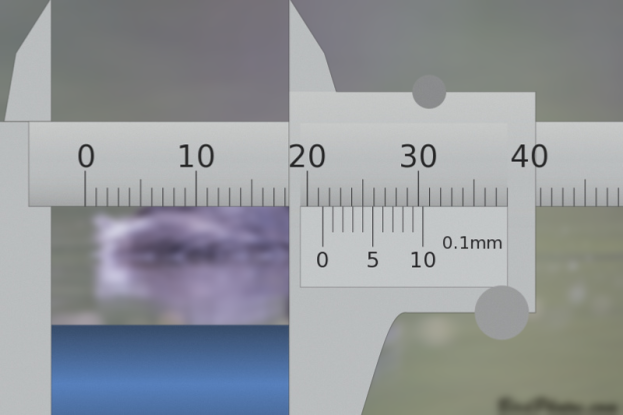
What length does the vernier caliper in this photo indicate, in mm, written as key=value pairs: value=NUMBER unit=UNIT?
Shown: value=21.4 unit=mm
